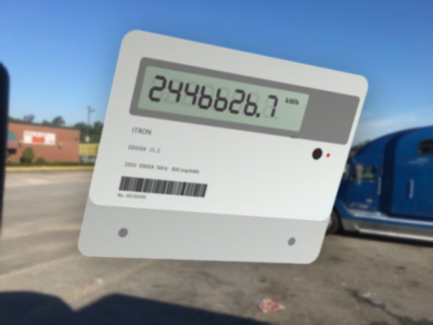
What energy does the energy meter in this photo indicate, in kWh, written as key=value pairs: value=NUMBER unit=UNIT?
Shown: value=2446626.7 unit=kWh
